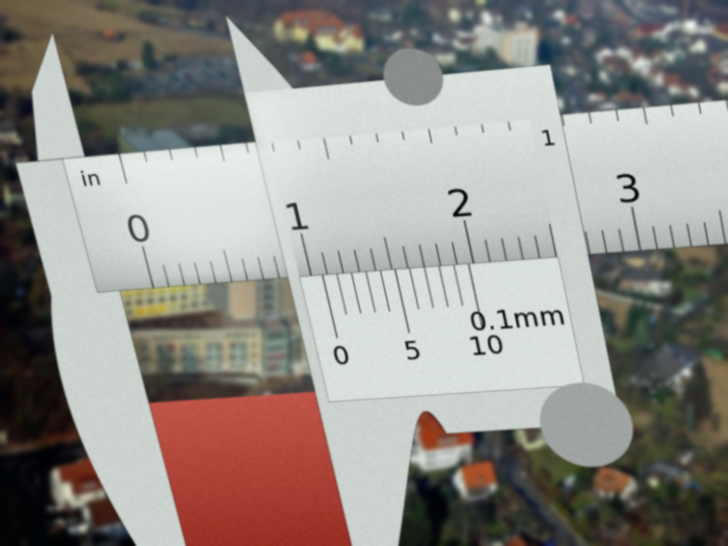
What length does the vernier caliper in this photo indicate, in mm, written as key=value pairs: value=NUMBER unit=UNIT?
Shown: value=10.7 unit=mm
